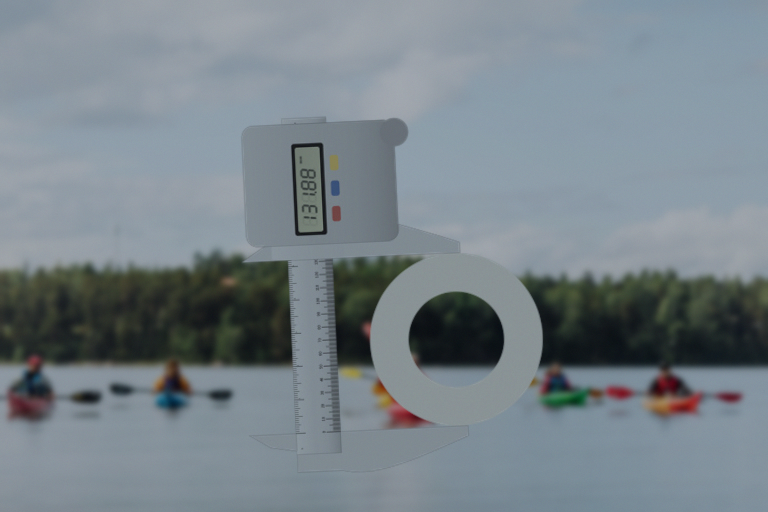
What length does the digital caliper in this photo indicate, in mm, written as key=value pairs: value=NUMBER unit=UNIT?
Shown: value=131.88 unit=mm
